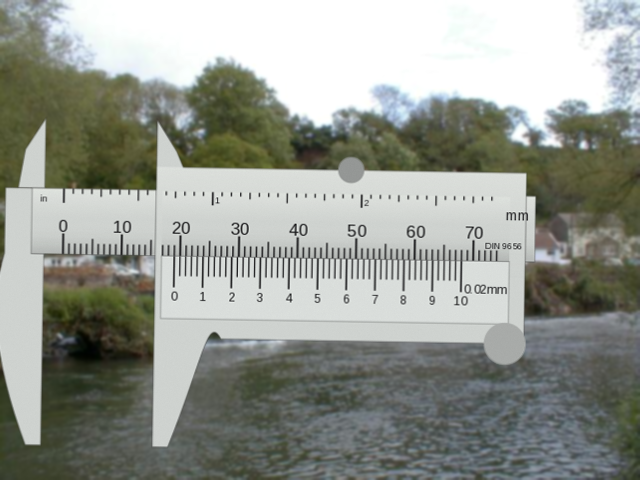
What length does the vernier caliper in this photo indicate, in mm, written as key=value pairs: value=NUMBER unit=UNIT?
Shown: value=19.0 unit=mm
